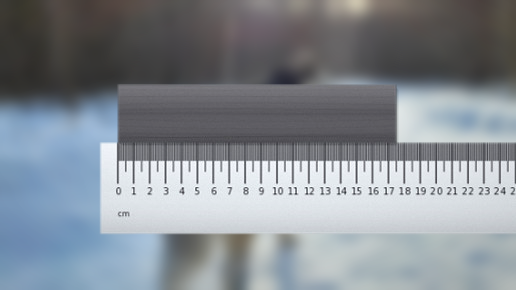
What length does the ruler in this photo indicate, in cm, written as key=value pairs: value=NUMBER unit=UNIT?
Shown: value=17.5 unit=cm
